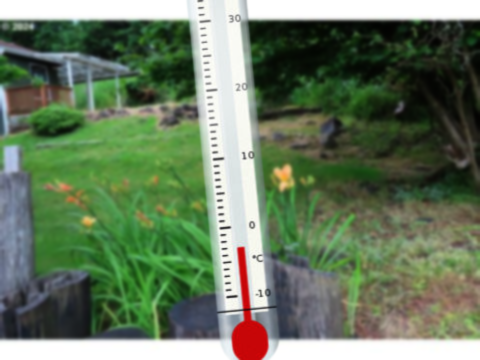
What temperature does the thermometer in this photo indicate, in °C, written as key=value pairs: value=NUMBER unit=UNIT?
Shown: value=-3 unit=°C
